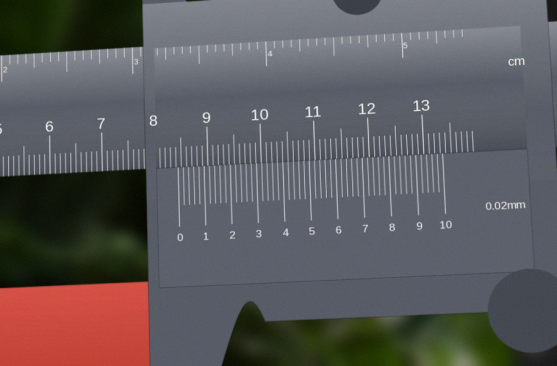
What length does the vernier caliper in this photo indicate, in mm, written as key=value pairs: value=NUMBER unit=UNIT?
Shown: value=84.4 unit=mm
